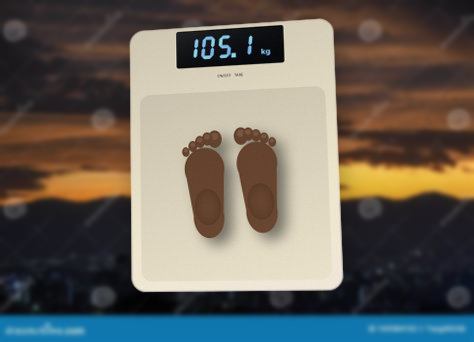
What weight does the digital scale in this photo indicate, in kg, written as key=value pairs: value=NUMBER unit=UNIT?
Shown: value=105.1 unit=kg
